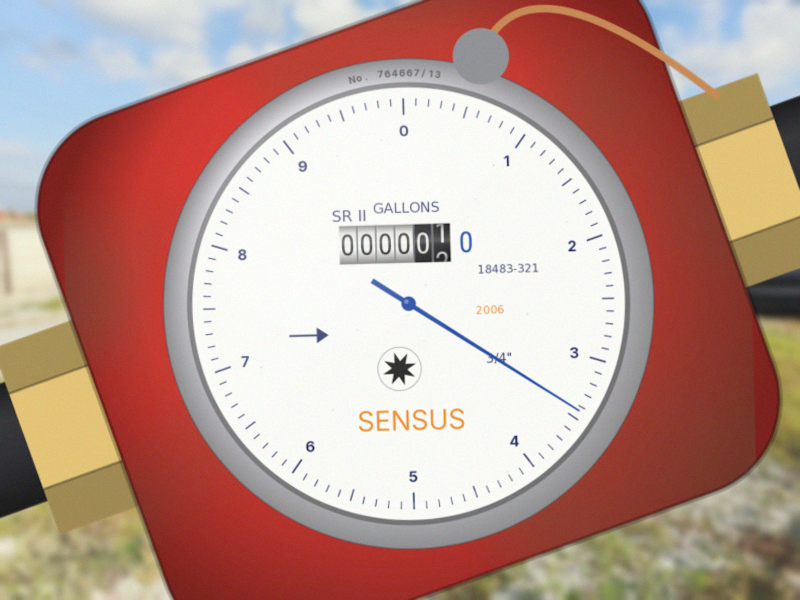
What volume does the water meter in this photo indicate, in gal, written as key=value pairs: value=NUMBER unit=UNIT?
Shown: value=13.4 unit=gal
